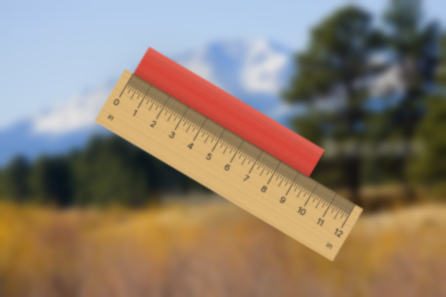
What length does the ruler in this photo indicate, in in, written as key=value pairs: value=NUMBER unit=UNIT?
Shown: value=9.5 unit=in
